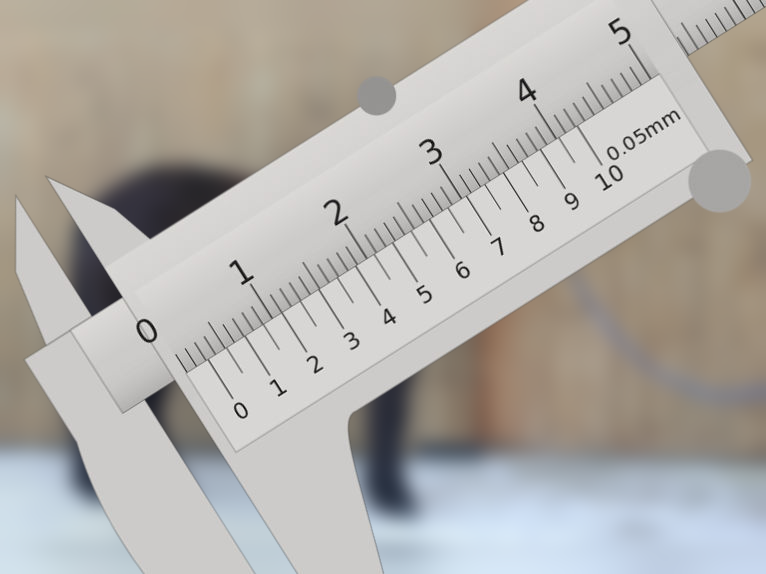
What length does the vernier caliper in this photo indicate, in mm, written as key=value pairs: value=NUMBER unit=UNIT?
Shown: value=3.2 unit=mm
